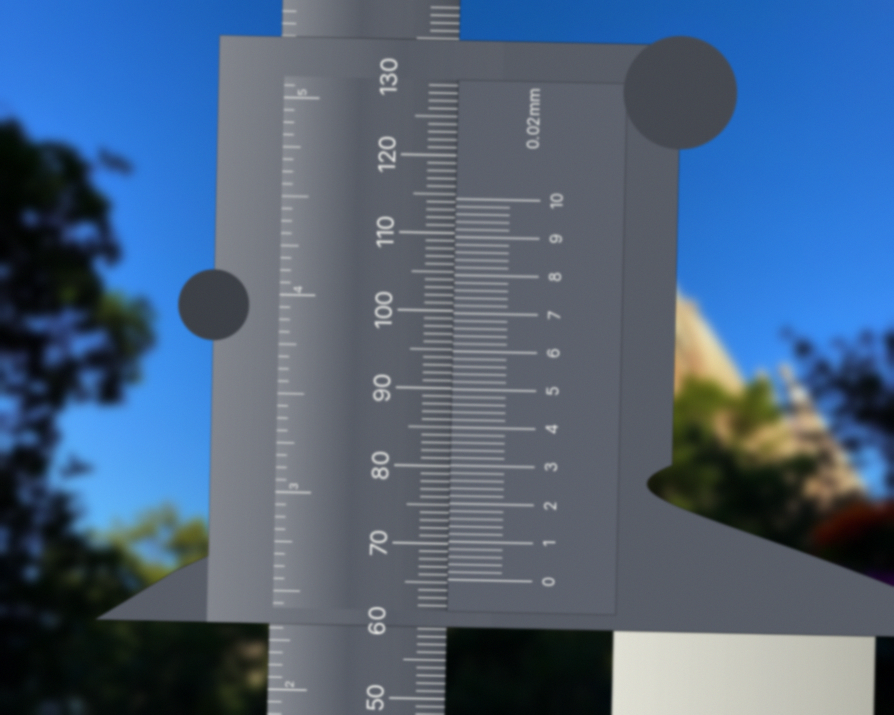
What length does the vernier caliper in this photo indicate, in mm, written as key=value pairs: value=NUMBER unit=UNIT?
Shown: value=65.4 unit=mm
